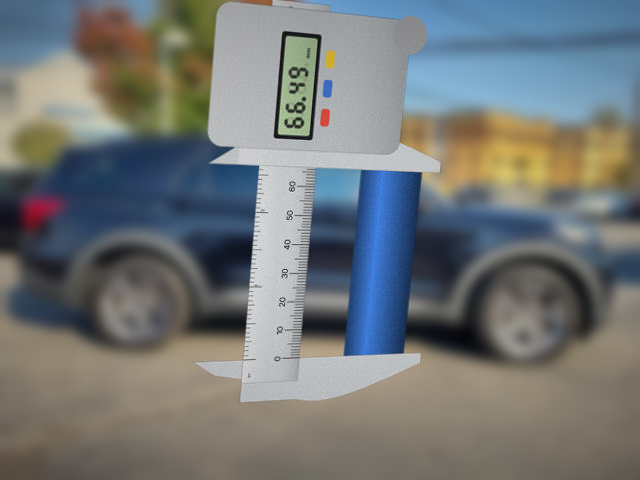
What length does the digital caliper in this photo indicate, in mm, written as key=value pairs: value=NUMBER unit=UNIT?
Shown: value=66.49 unit=mm
